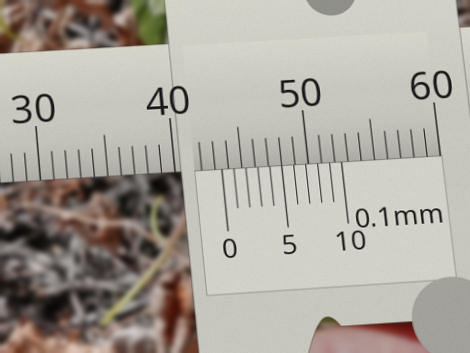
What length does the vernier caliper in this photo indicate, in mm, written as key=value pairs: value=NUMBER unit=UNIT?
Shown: value=43.5 unit=mm
